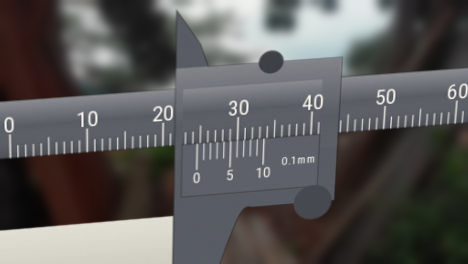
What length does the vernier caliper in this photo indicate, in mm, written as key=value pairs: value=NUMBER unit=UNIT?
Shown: value=24.6 unit=mm
